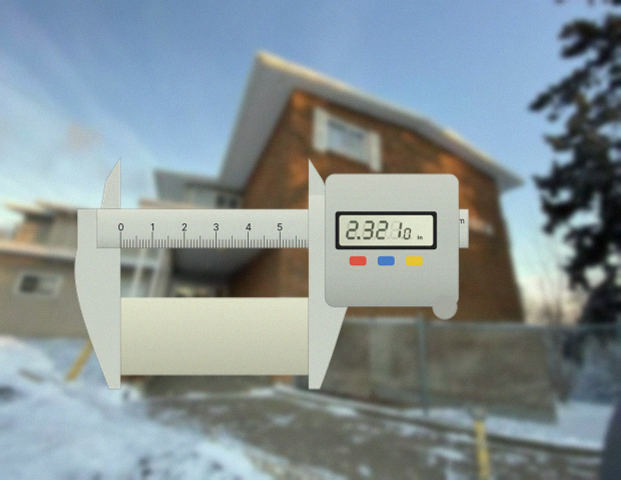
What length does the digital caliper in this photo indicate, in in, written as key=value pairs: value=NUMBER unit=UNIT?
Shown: value=2.3210 unit=in
